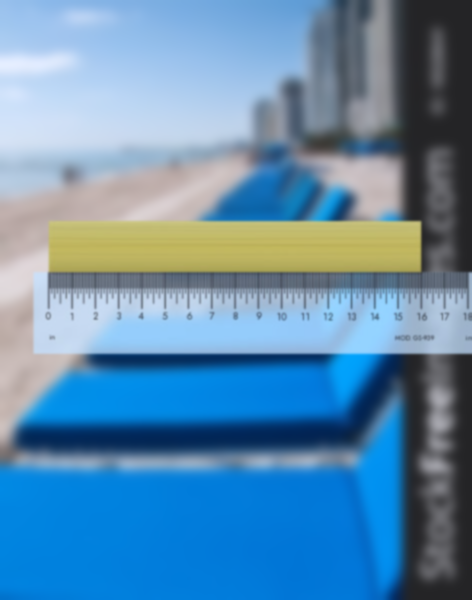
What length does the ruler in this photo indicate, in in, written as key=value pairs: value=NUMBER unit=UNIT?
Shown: value=16 unit=in
